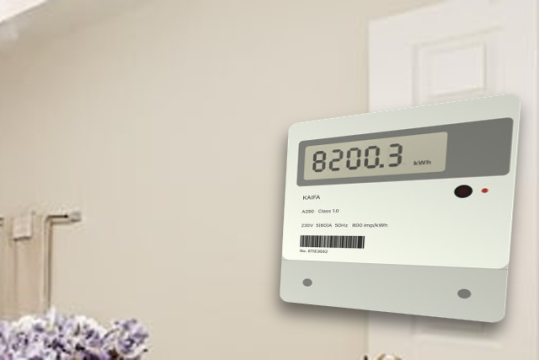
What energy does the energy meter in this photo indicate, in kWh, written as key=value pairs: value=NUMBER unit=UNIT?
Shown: value=8200.3 unit=kWh
